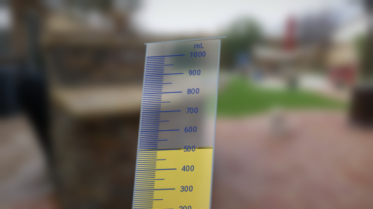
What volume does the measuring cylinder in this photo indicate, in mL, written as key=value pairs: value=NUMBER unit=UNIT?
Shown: value=500 unit=mL
